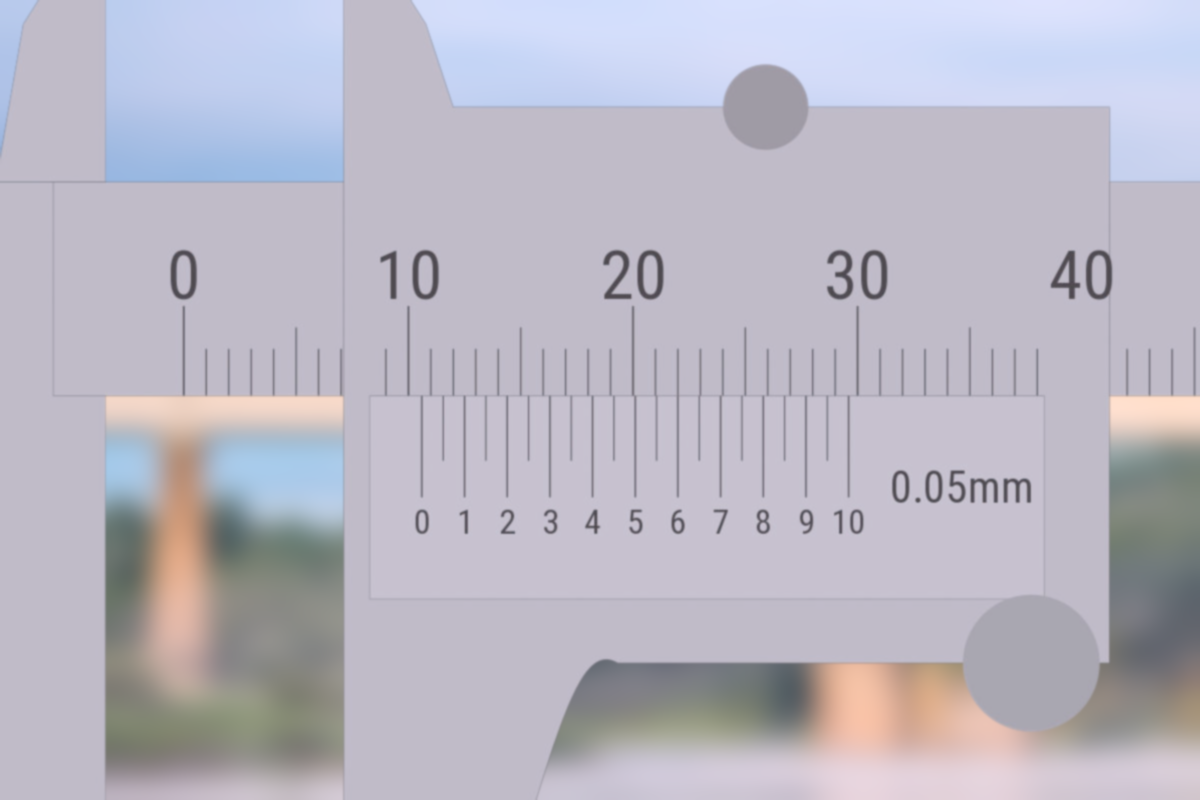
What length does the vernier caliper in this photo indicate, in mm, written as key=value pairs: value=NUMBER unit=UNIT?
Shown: value=10.6 unit=mm
